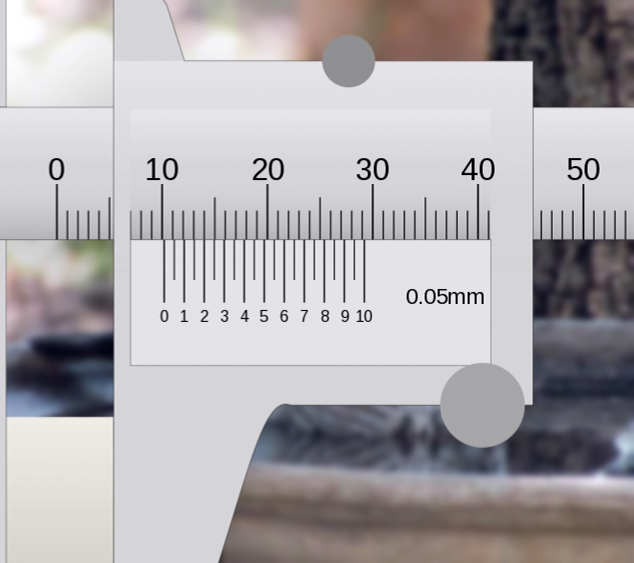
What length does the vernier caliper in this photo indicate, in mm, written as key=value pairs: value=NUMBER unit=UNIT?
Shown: value=10.2 unit=mm
